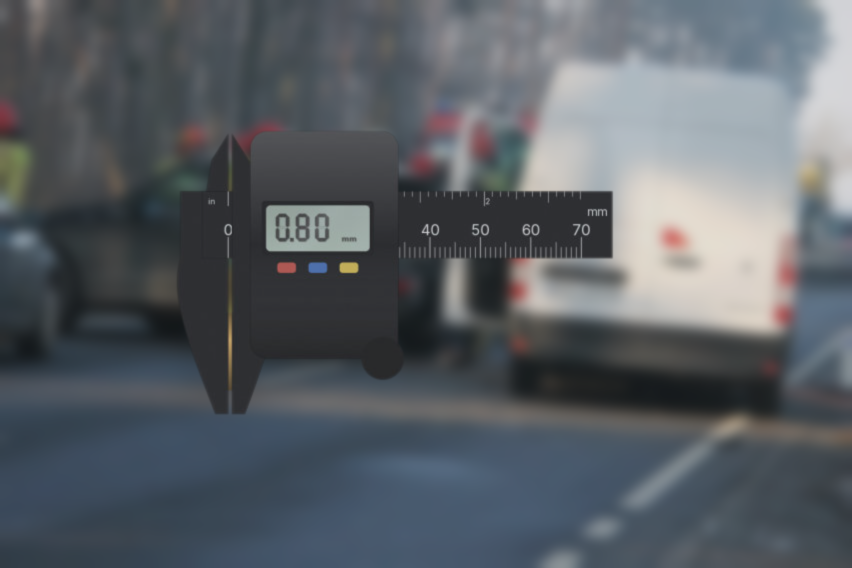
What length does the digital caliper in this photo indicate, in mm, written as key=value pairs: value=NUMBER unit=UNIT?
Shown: value=0.80 unit=mm
